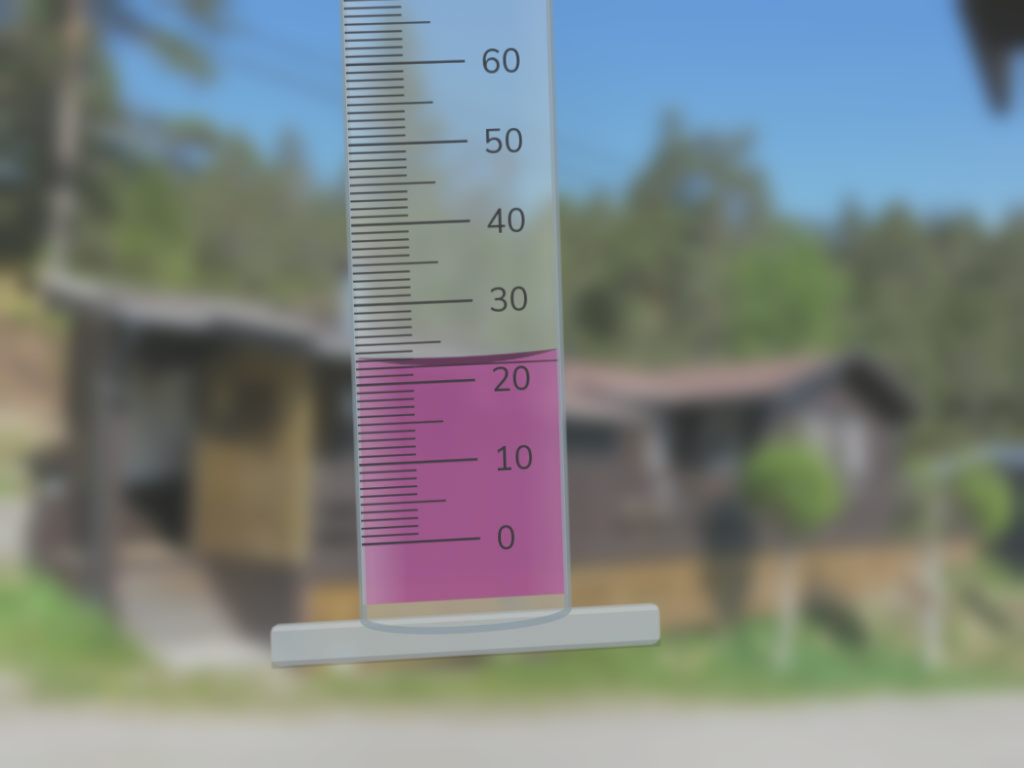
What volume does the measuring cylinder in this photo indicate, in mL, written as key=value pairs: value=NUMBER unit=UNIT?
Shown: value=22 unit=mL
